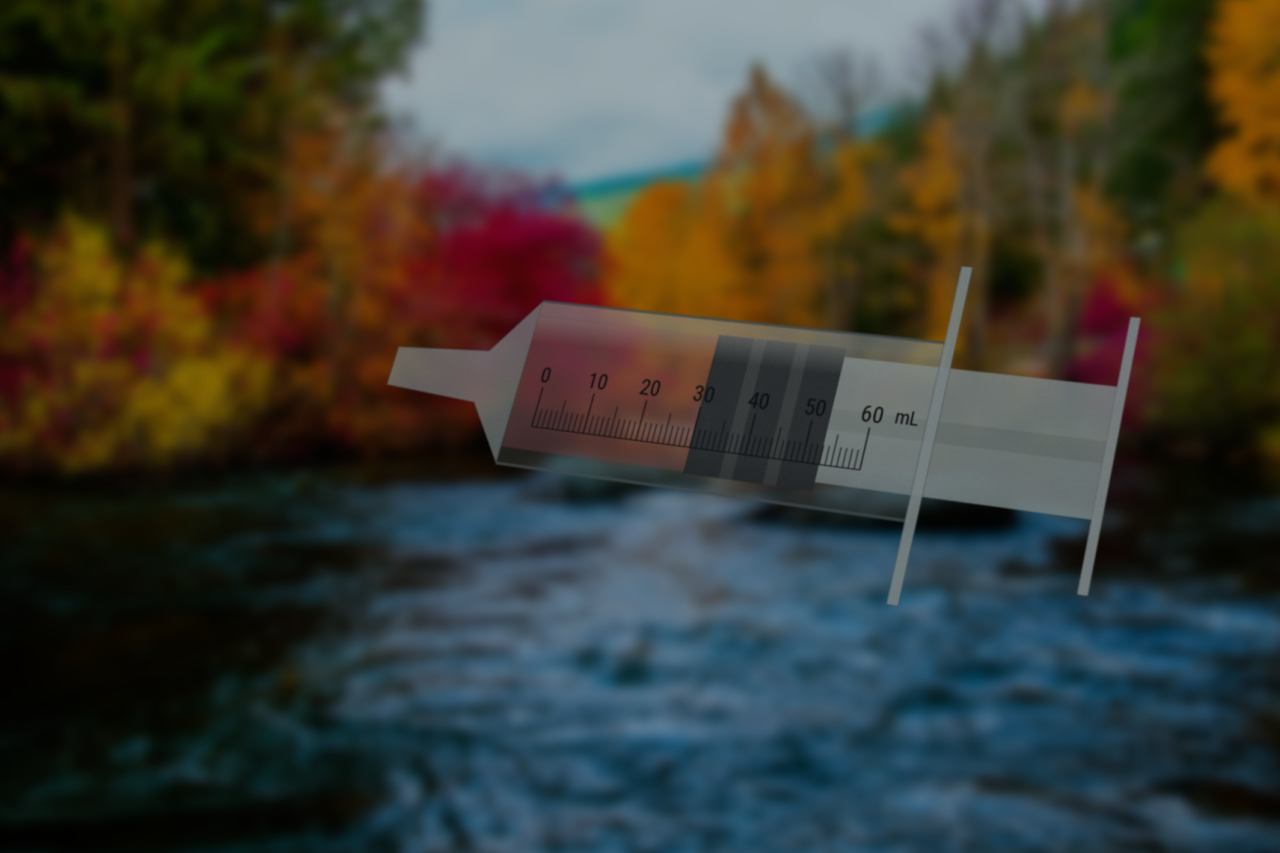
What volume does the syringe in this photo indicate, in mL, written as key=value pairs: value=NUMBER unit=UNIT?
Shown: value=30 unit=mL
